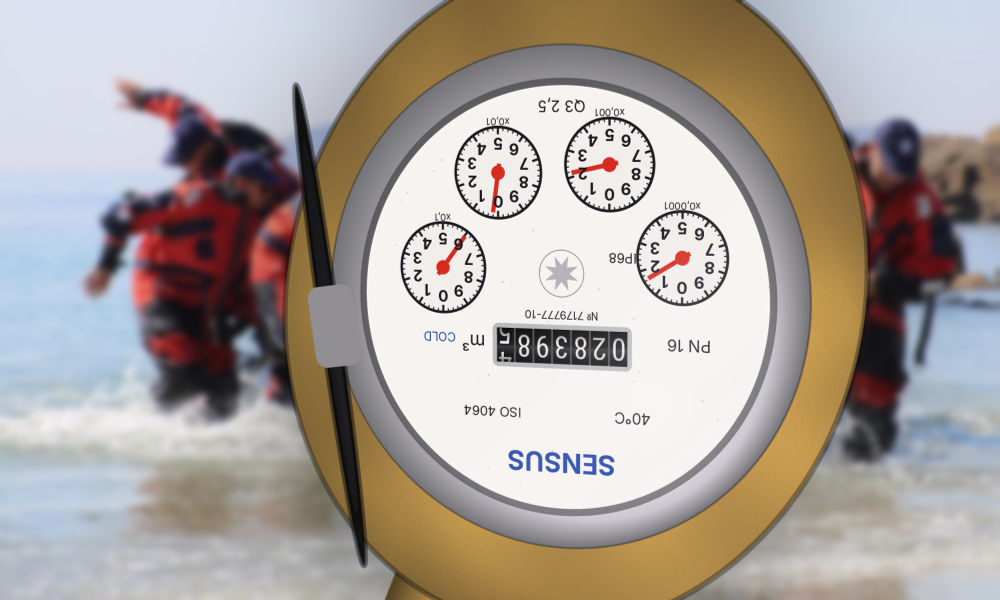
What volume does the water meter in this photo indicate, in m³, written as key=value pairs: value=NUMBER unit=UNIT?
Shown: value=283984.6021 unit=m³
